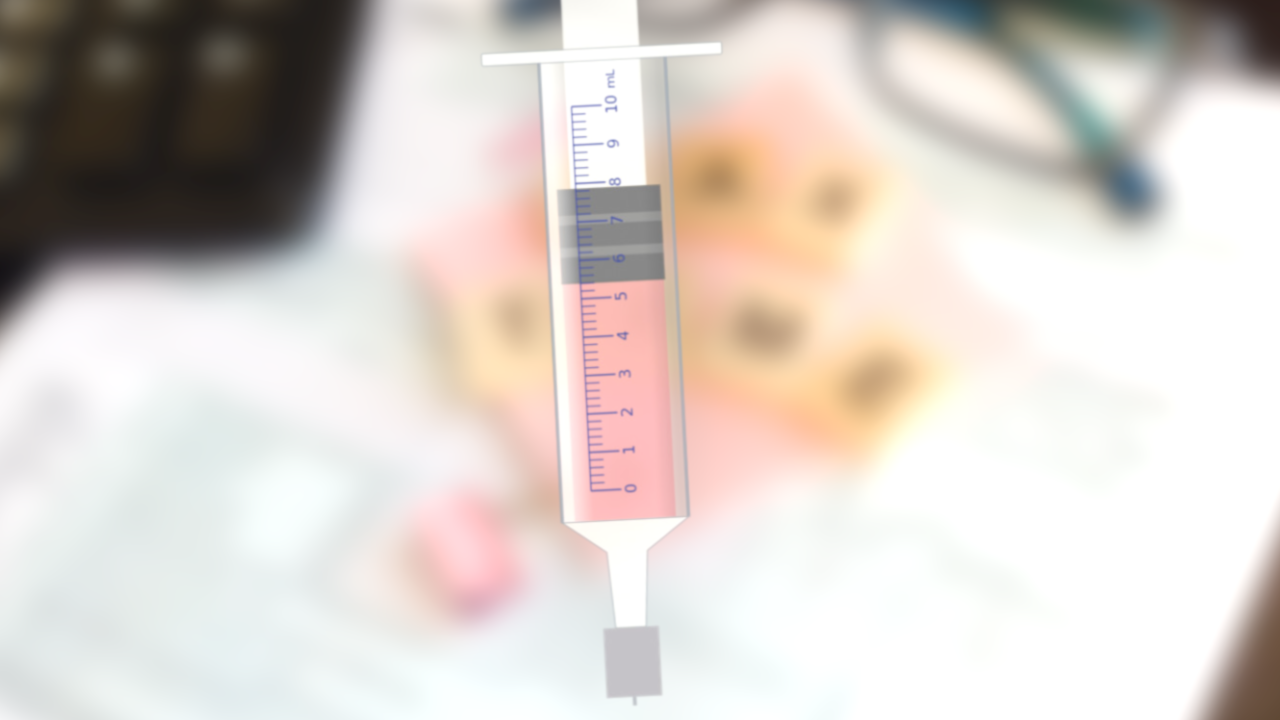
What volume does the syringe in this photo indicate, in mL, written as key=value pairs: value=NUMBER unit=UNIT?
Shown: value=5.4 unit=mL
